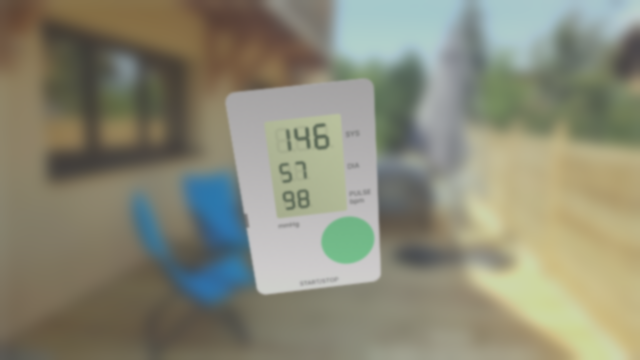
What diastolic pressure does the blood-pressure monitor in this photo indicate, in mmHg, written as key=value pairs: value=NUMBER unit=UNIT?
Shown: value=57 unit=mmHg
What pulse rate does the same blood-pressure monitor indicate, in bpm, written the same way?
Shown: value=98 unit=bpm
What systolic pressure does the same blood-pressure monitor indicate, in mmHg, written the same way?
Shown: value=146 unit=mmHg
